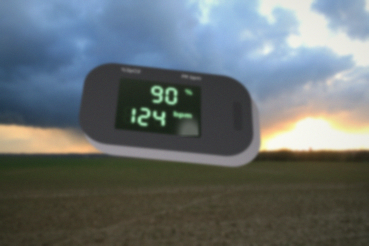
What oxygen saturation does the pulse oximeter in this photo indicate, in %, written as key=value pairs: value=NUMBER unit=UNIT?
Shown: value=90 unit=%
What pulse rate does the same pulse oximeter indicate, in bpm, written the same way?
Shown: value=124 unit=bpm
